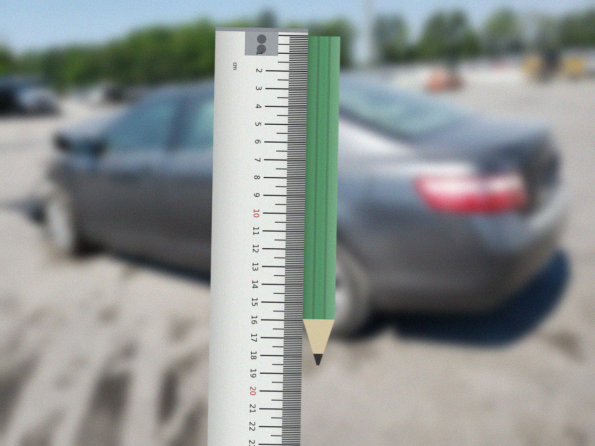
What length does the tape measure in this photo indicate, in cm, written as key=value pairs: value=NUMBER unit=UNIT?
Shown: value=18.5 unit=cm
